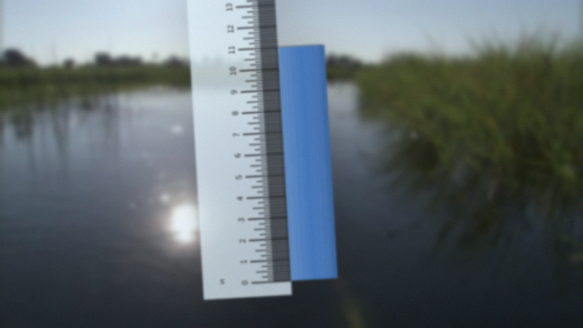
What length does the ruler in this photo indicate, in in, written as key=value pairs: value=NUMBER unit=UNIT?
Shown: value=11 unit=in
